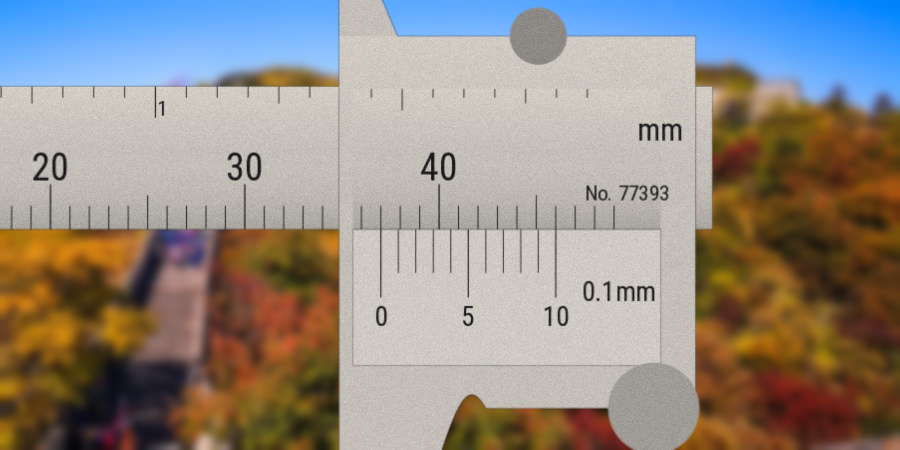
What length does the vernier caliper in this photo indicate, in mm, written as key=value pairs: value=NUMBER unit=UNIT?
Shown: value=37.0 unit=mm
